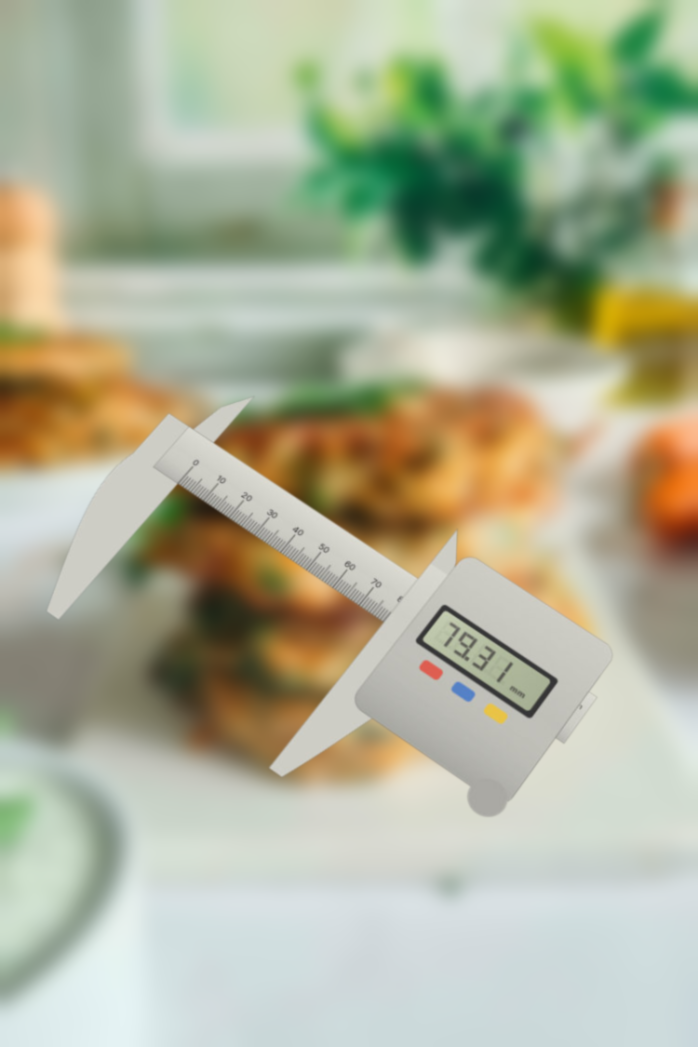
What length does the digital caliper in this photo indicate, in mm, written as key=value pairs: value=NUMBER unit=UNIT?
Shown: value=79.31 unit=mm
